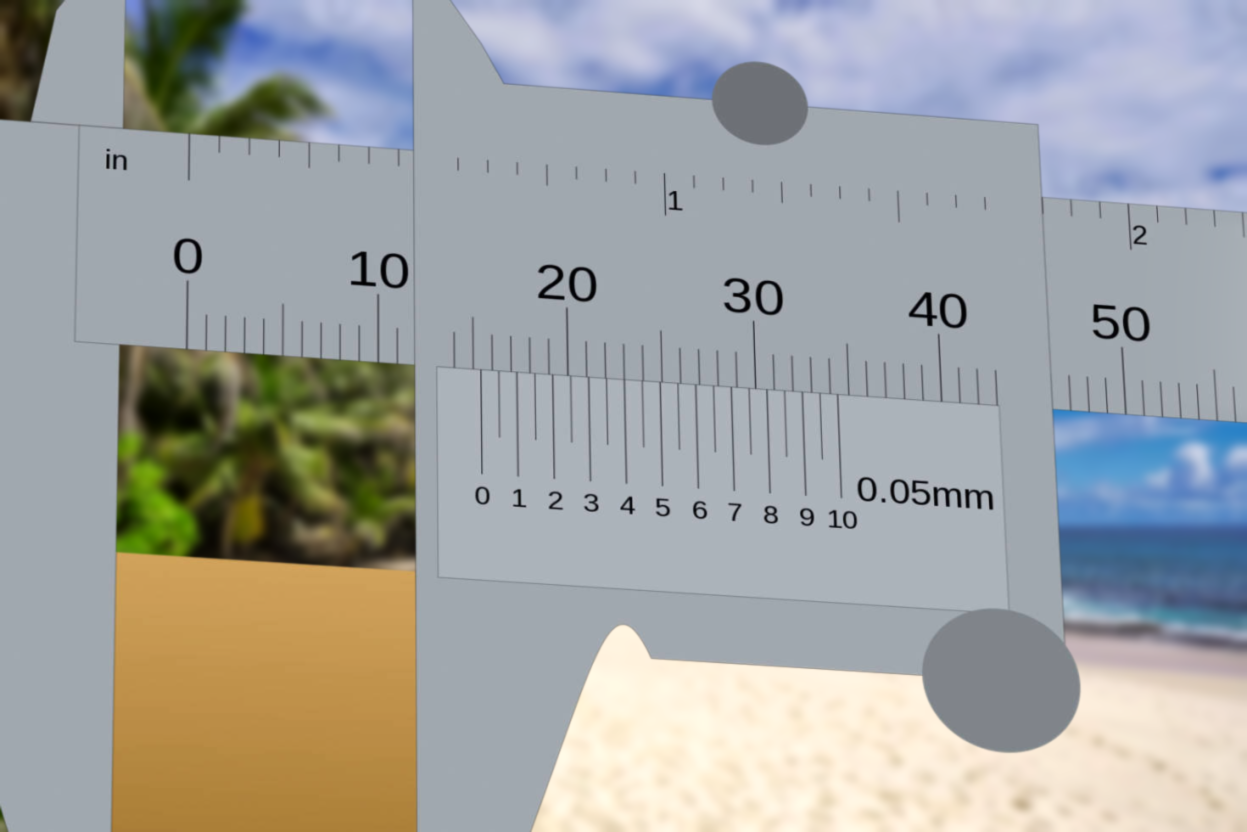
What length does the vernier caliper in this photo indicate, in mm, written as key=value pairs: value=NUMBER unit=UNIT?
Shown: value=15.4 unit=mm
